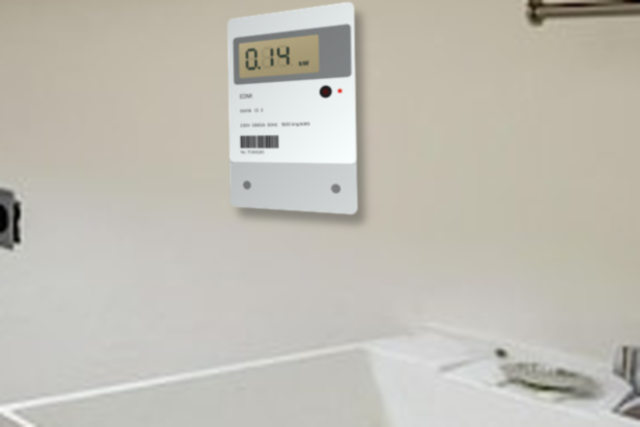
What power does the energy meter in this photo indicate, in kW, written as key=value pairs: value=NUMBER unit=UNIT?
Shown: value=0.14 unit=kW
